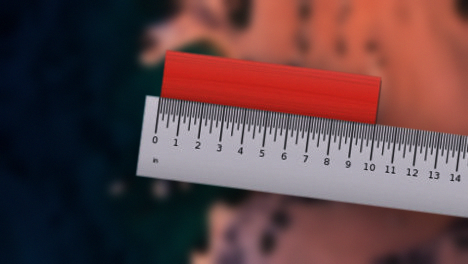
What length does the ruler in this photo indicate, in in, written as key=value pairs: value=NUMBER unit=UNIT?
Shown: value=10 unit=in
